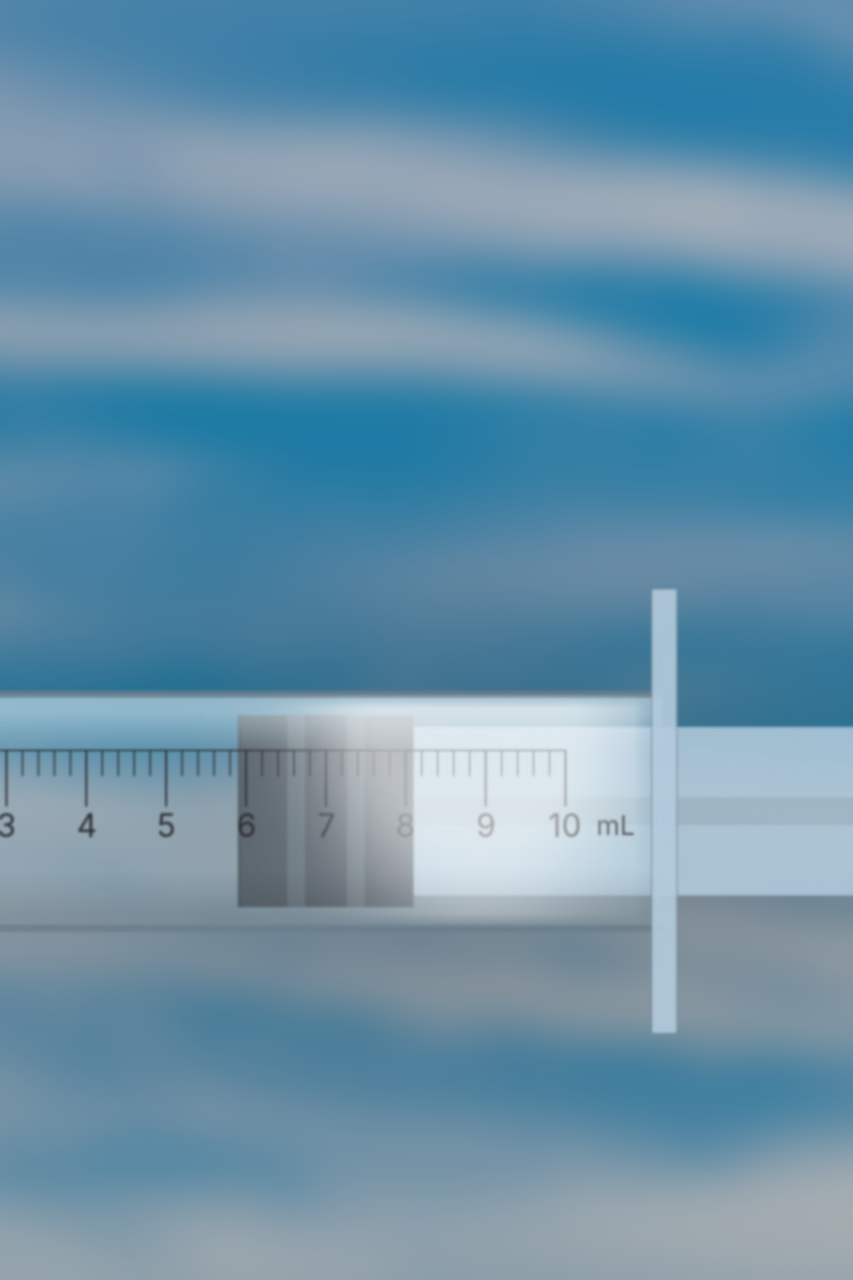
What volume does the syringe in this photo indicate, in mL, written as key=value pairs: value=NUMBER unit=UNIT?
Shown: value=5.9 unit=mL
